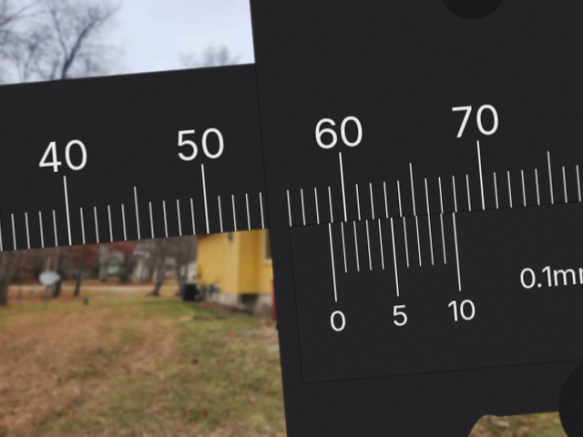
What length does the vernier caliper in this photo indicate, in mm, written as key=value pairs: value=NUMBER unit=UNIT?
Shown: value=58.8 unit=mm
